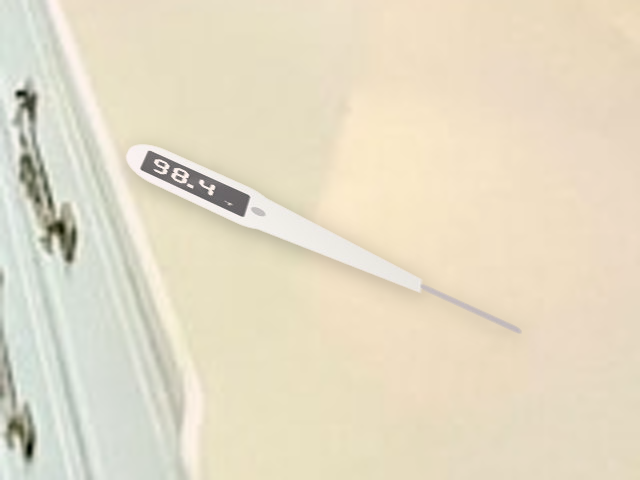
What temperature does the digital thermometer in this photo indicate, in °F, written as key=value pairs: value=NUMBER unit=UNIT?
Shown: value=98.4 unit=°F
